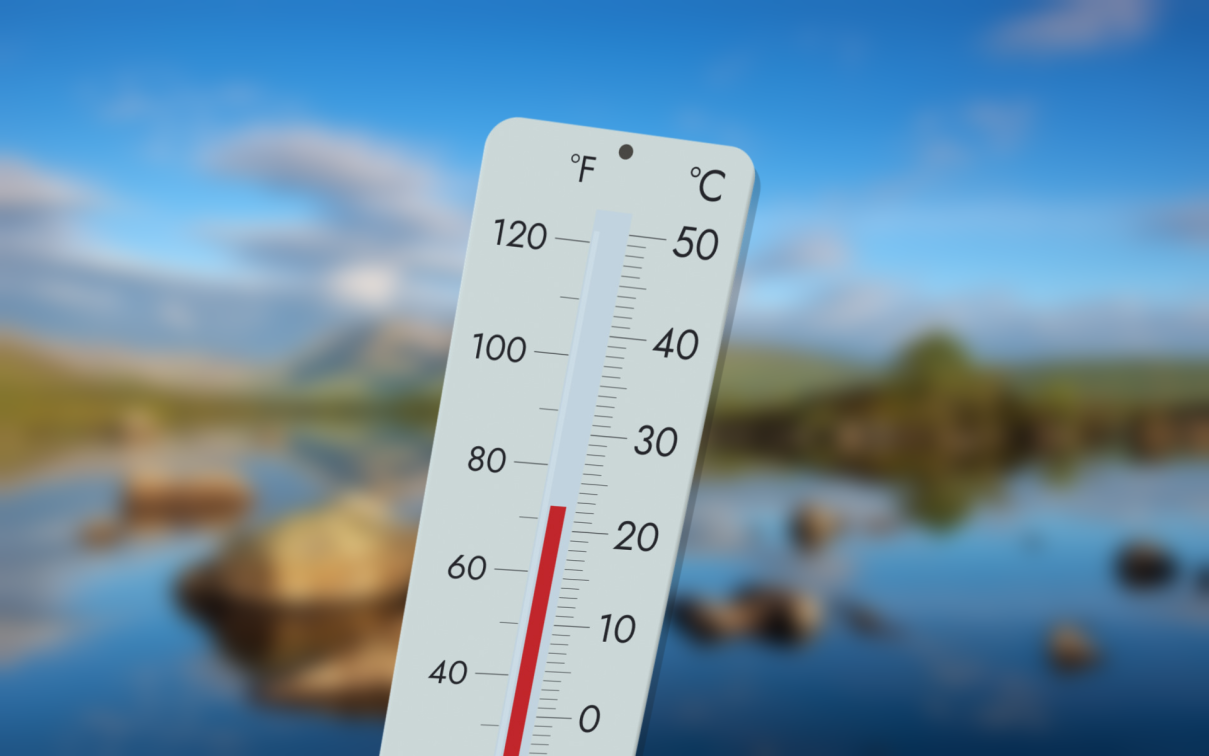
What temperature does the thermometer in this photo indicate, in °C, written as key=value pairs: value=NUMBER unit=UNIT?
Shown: value=22.5 unit=°C
